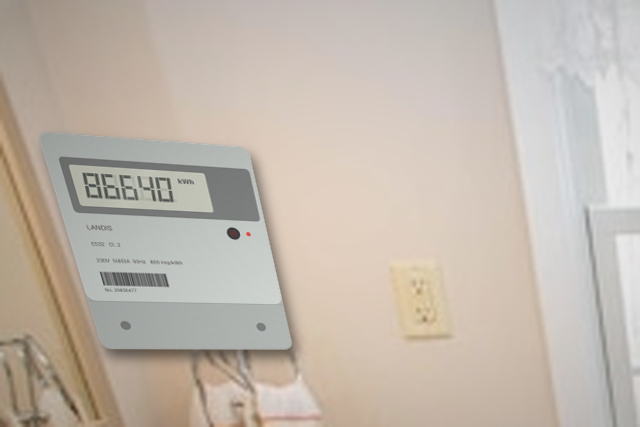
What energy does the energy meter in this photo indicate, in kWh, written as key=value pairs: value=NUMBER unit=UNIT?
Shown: value=86640 unit=kWh
